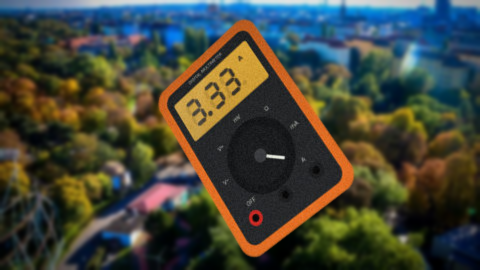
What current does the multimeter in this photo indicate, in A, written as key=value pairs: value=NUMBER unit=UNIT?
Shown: value=3.33 unit=A
